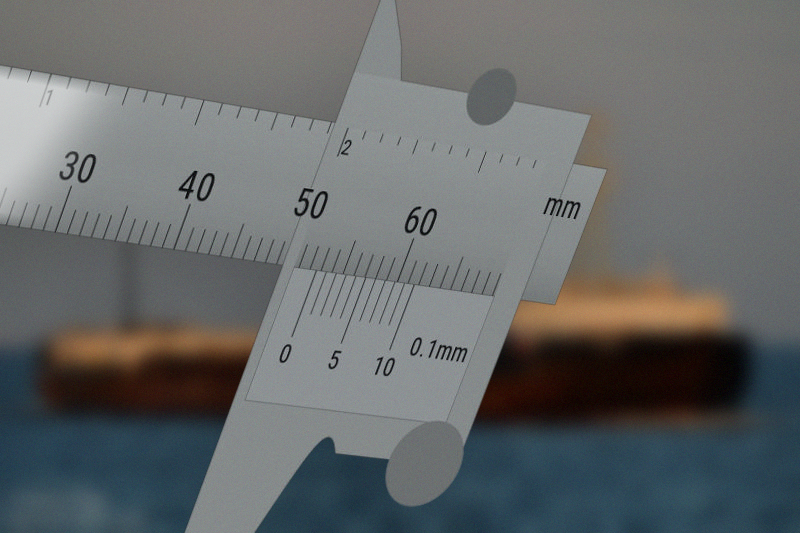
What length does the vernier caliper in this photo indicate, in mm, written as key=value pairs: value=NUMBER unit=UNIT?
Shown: value=52.6 unit=mm
